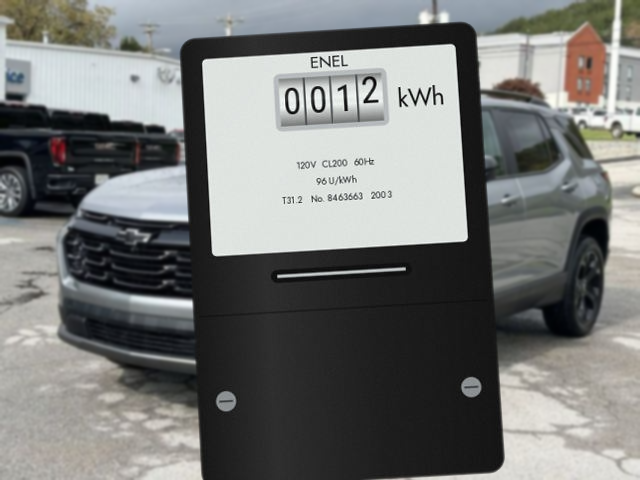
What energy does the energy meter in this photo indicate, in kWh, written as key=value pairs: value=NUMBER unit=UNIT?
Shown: value=12 unit=kWh
